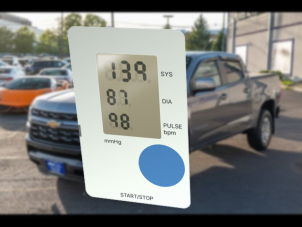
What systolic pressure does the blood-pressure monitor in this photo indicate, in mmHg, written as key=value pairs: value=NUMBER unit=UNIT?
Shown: value=139 unit=mmHg
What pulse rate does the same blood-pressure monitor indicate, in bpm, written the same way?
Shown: value=98 unit=bpm
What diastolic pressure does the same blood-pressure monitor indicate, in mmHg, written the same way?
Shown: value=87 unit=mmHg
